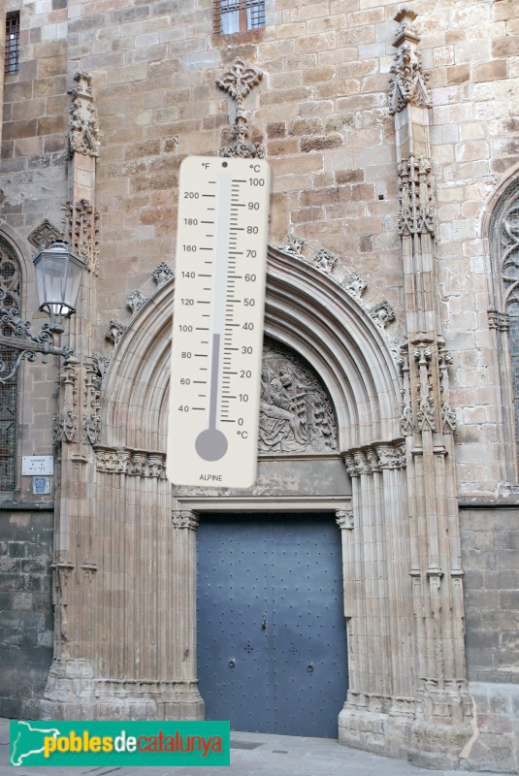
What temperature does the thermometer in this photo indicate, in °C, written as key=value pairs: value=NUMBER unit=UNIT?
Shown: value=36 unit=°C
